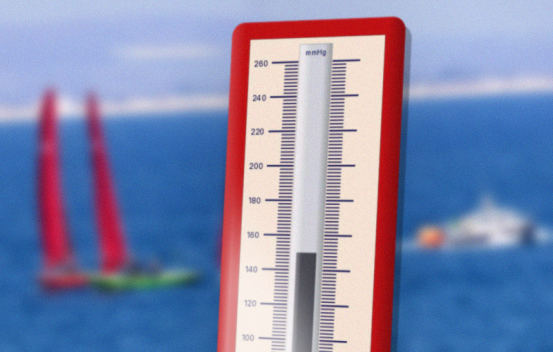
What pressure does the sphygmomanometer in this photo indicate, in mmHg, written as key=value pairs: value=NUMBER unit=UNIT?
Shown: value=150 unit=mmHg
